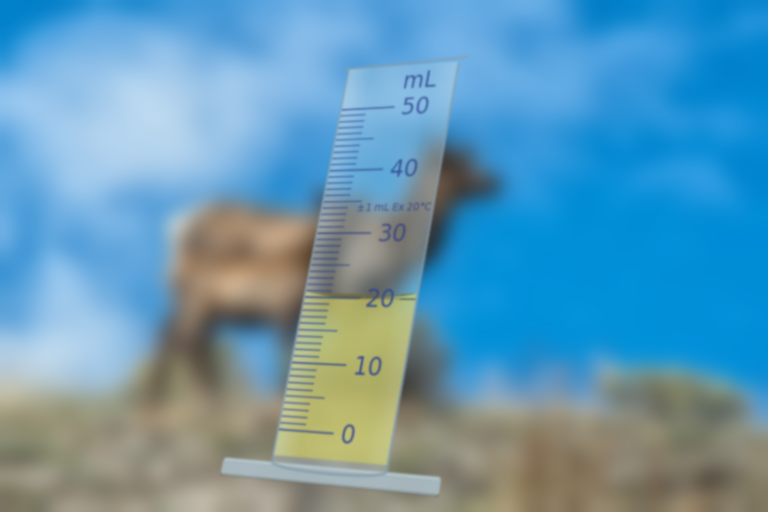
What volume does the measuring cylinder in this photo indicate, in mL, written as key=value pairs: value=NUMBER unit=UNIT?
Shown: value=20 unit=mL
